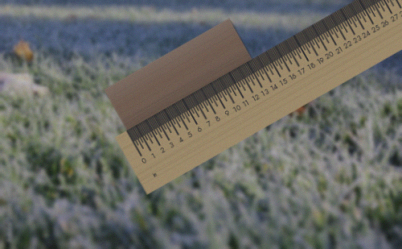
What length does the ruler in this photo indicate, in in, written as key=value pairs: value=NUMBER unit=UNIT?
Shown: value=13.5 unit=in
